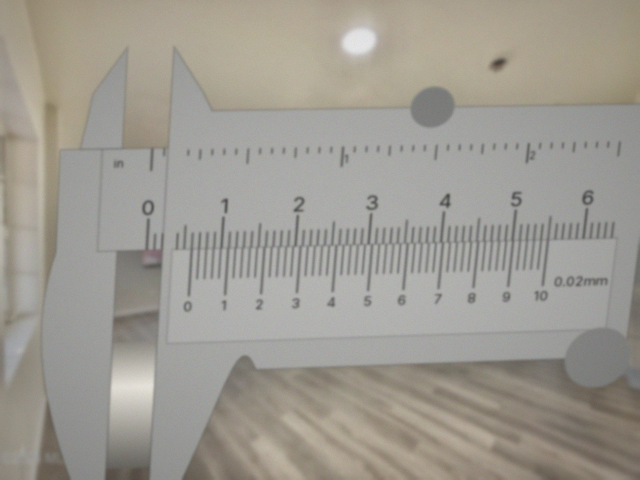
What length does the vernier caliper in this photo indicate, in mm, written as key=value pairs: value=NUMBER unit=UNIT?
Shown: value=6.0 unit=mm
